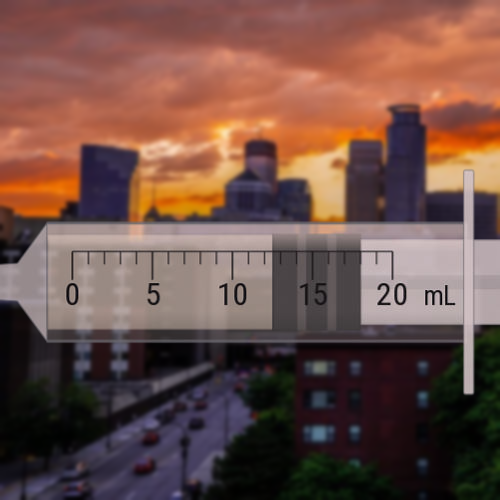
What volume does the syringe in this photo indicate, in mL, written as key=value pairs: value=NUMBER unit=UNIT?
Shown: value=12.5 unit=mL
